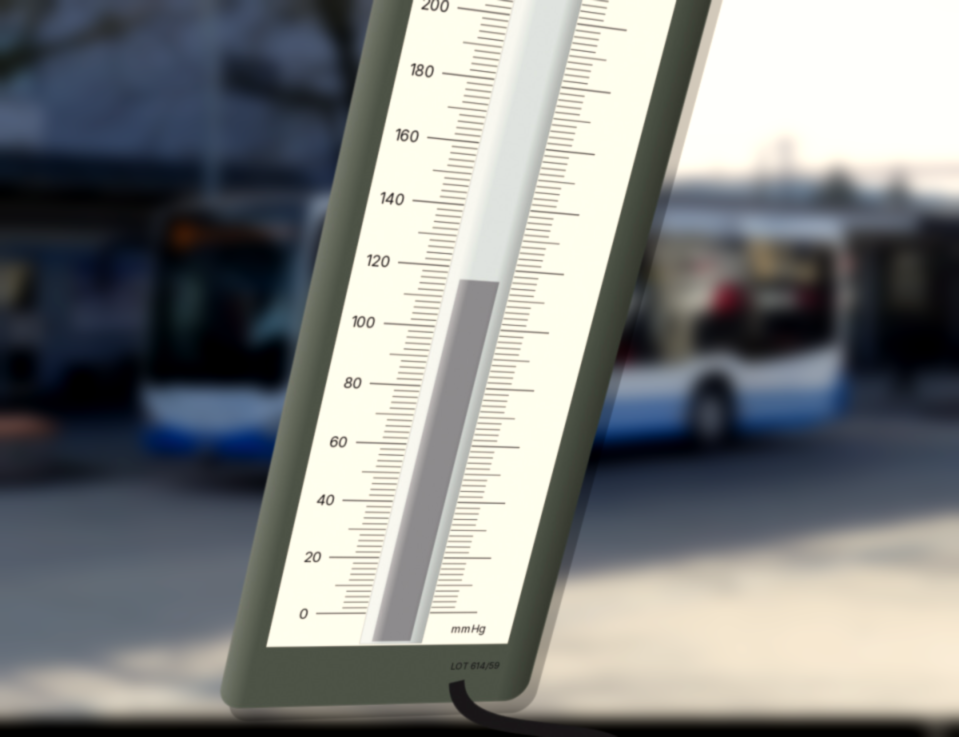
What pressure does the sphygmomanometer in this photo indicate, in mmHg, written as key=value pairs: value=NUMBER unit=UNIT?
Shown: value=116 unit=mmHg
